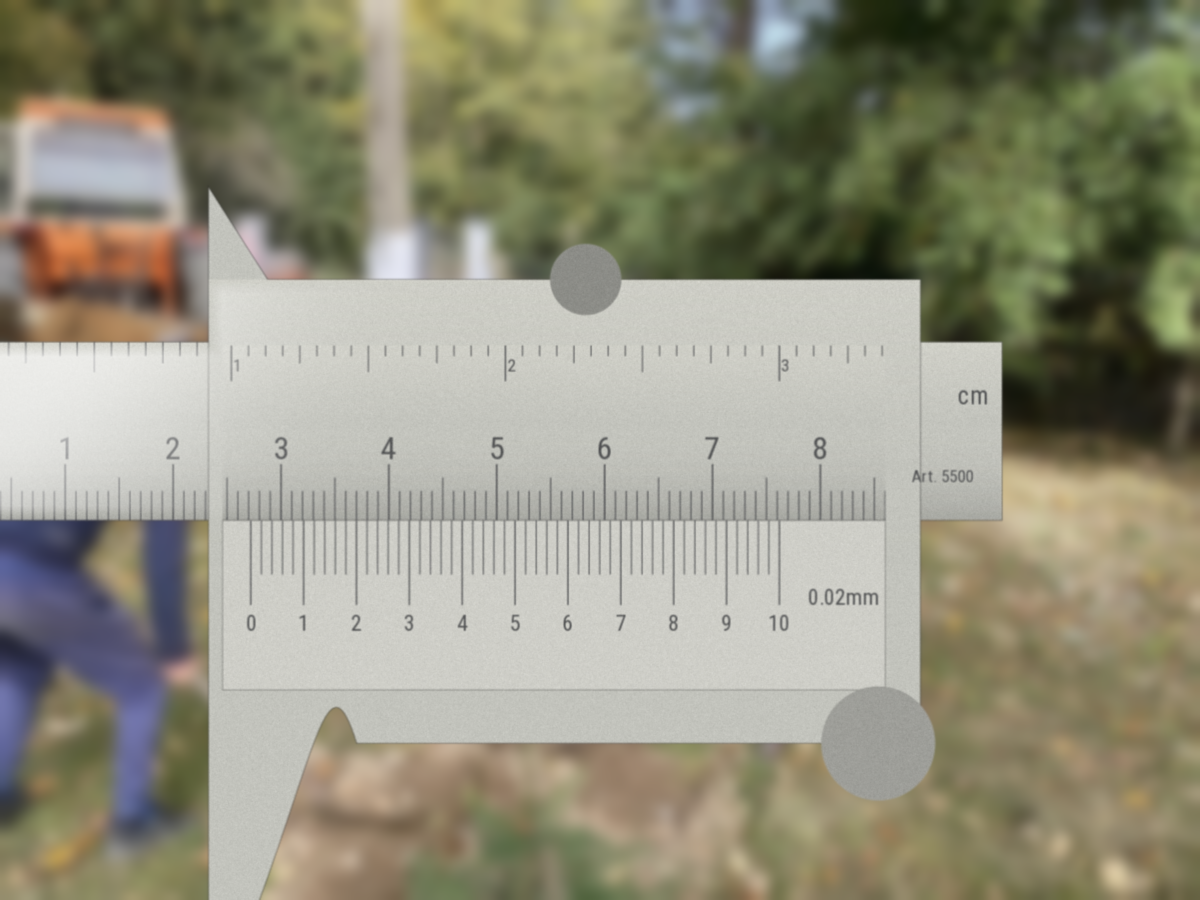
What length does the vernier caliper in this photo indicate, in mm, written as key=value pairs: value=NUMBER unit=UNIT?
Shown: value=27.2 unit=mm
